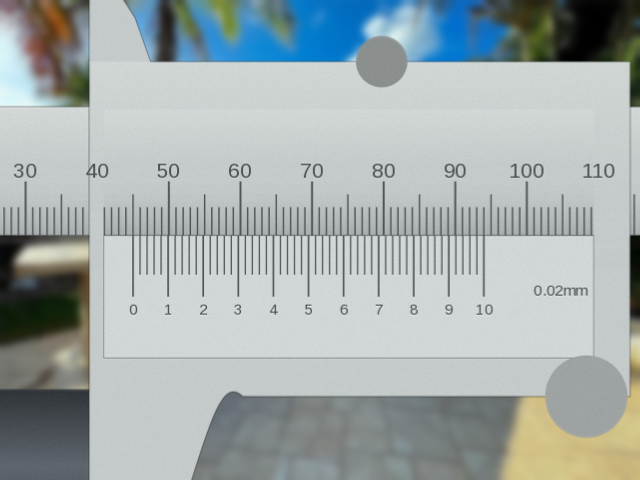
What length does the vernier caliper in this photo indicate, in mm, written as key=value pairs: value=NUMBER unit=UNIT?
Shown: value=45.0 unit=mm
